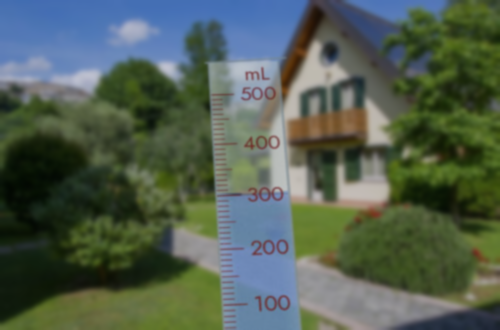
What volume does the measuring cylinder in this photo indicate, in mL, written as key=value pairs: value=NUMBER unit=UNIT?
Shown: value=300 unit=mL
